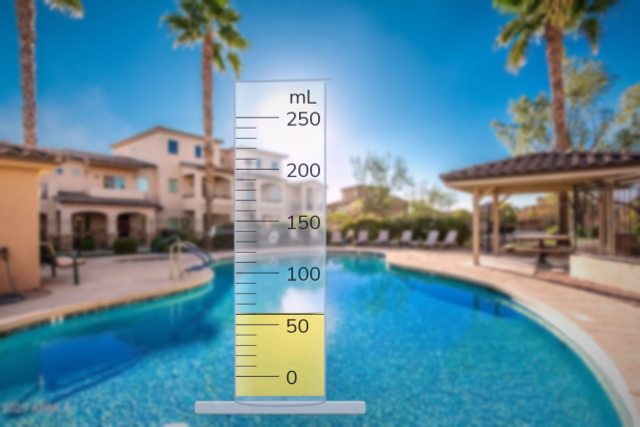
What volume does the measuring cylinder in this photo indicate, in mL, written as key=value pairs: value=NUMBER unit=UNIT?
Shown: value=60 unit=mL
